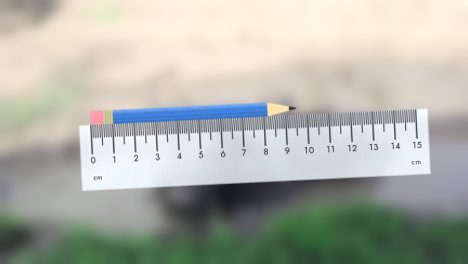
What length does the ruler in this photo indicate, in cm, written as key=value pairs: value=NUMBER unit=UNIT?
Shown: value=9.5 unit=cm
